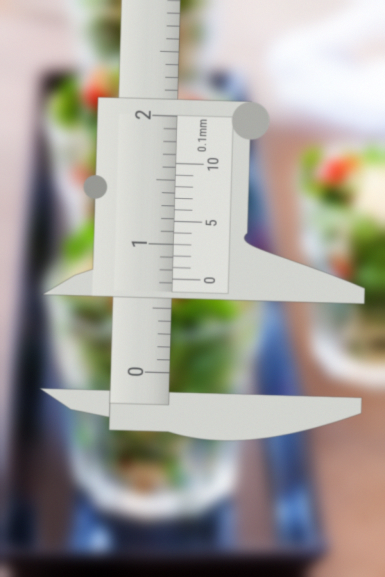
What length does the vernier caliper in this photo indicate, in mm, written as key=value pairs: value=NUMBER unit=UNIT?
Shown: value=7.3 unit=mm
